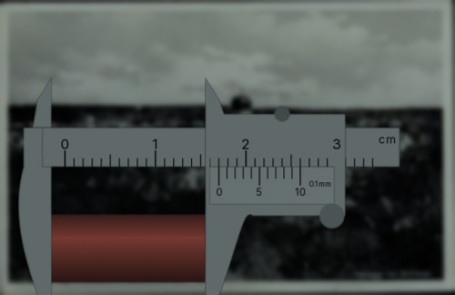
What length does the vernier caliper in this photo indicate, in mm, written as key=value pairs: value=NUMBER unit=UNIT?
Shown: value=17.0 unit=mm
